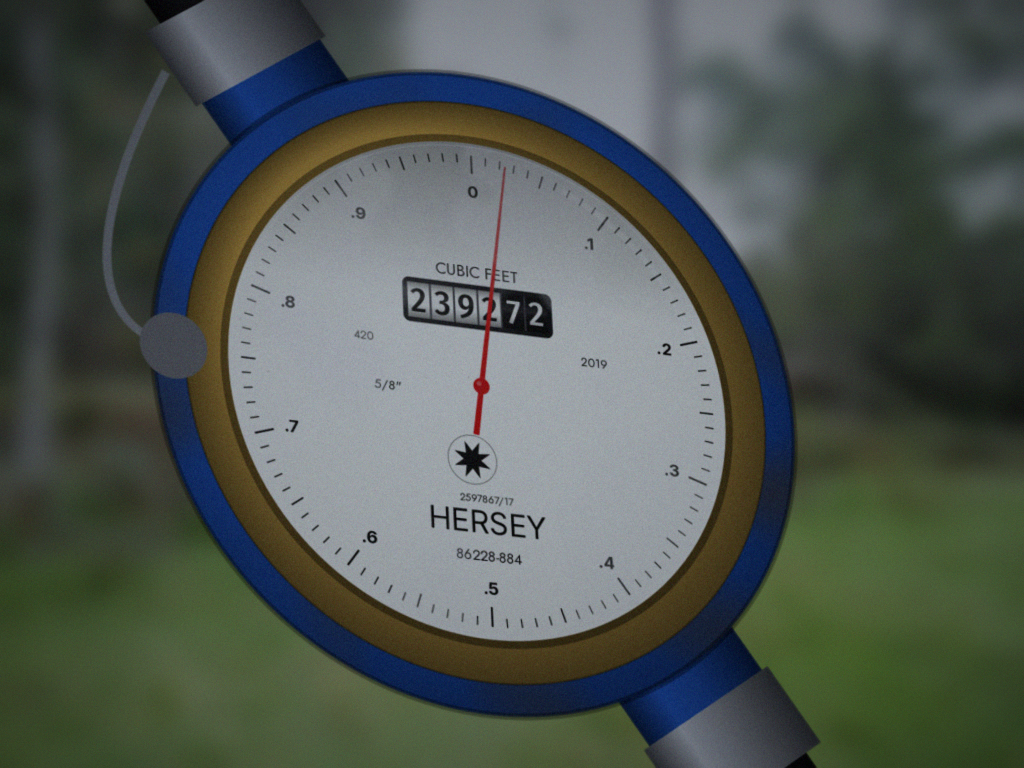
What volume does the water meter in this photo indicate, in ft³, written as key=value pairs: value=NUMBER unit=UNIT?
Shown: value=239272.02 unit=ft³
